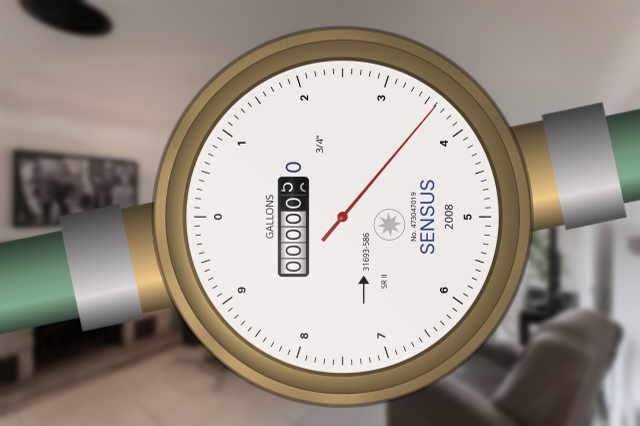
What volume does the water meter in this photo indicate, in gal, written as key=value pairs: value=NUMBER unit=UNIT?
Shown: value=53.6 unit=gal
